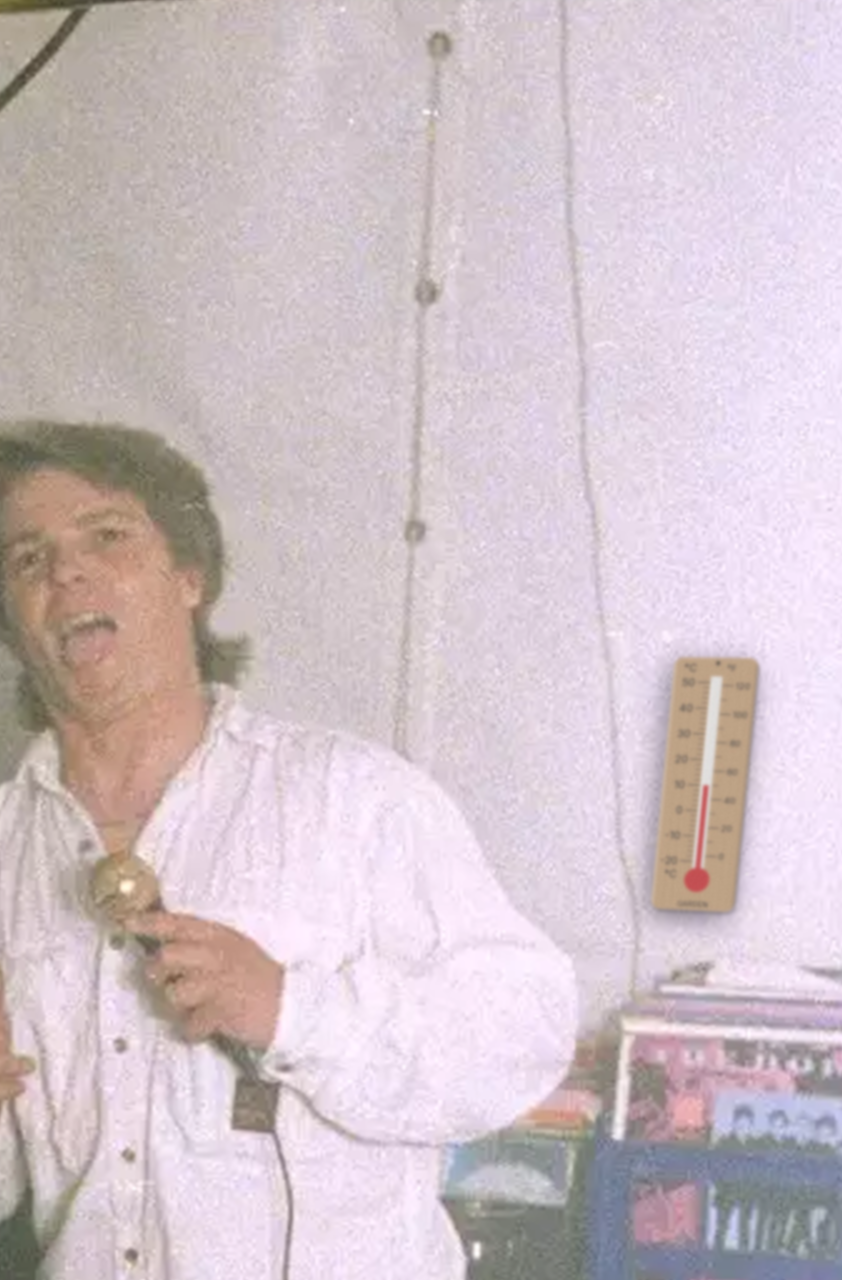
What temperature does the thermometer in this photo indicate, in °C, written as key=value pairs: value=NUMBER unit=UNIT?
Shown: value=10 unit=°C
